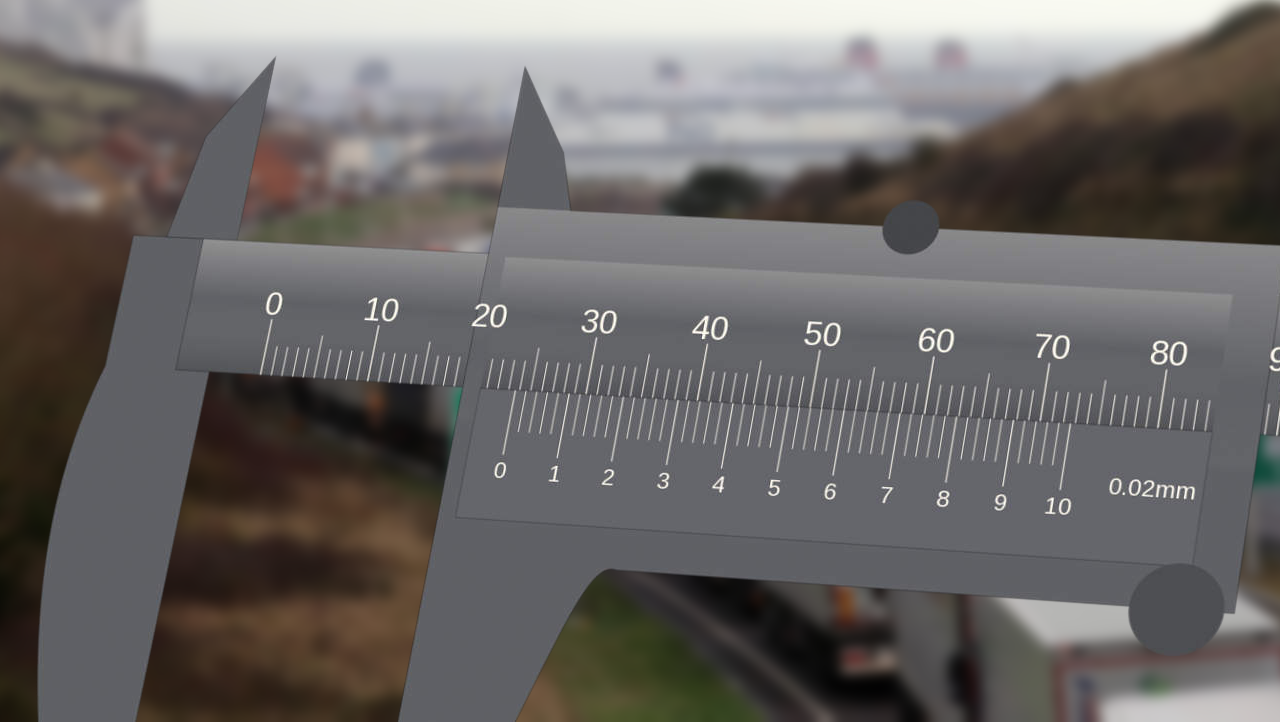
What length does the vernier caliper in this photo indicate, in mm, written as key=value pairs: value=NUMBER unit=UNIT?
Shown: value=23.6 unit=mm
